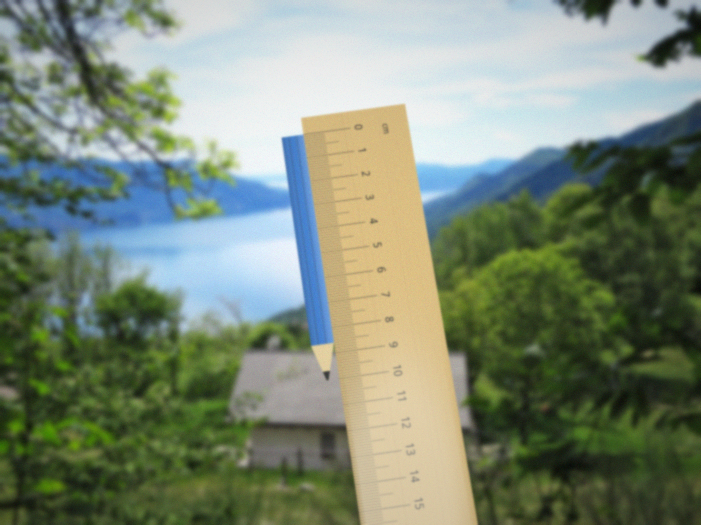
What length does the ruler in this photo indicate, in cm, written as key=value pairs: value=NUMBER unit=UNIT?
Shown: value=10 unit=cm
